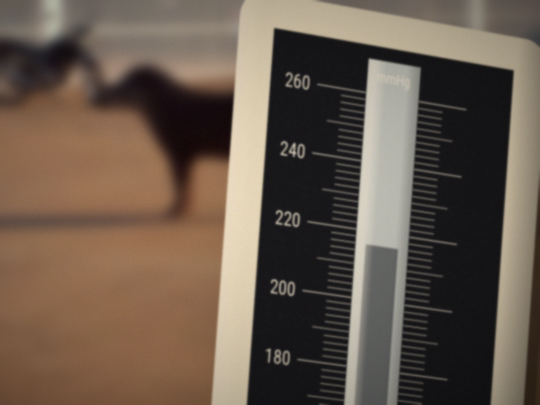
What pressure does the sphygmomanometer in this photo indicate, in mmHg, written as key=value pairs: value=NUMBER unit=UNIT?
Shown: value=216 unit=mmHg
